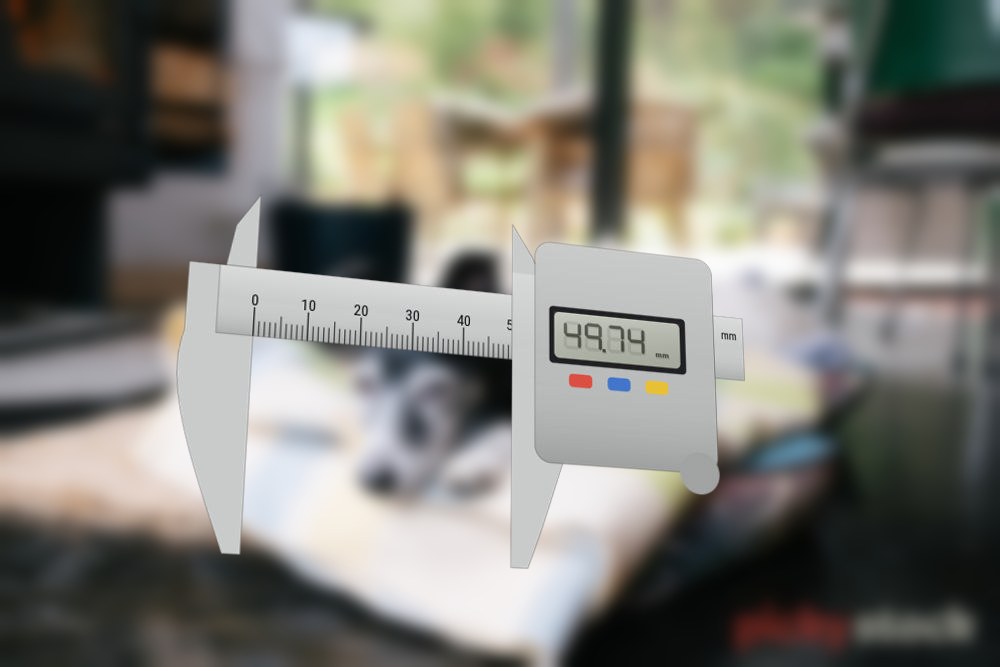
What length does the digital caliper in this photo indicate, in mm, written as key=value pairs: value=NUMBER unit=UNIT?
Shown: value=49.74 unit=mm
